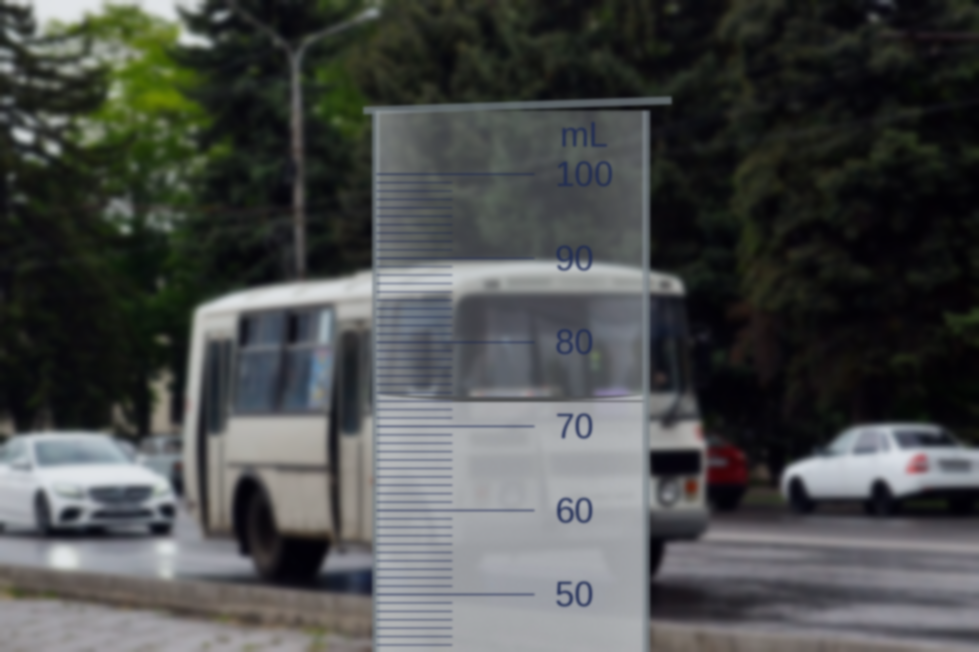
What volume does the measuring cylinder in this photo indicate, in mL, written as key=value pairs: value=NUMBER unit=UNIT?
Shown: value=73 unit=mL
